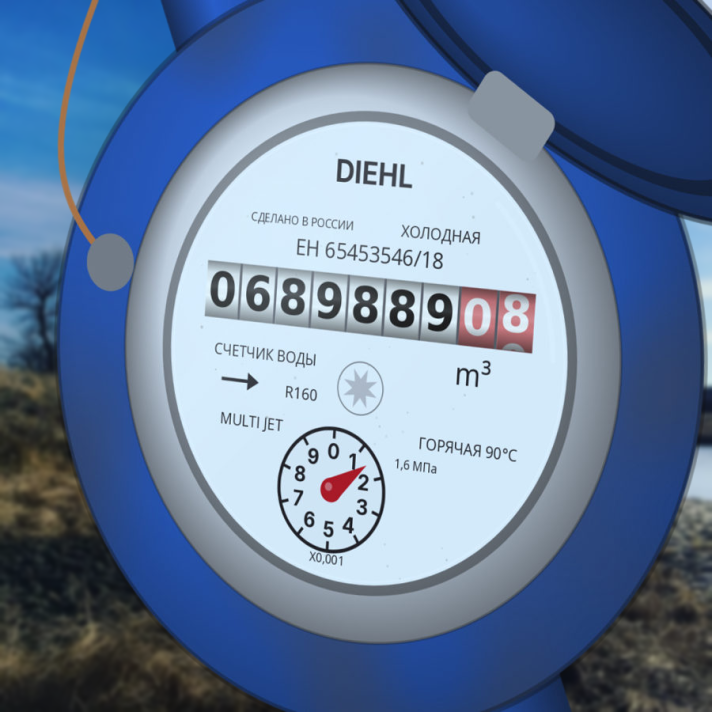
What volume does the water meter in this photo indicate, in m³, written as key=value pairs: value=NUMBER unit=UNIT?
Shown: value=689889.081 unit=m³
